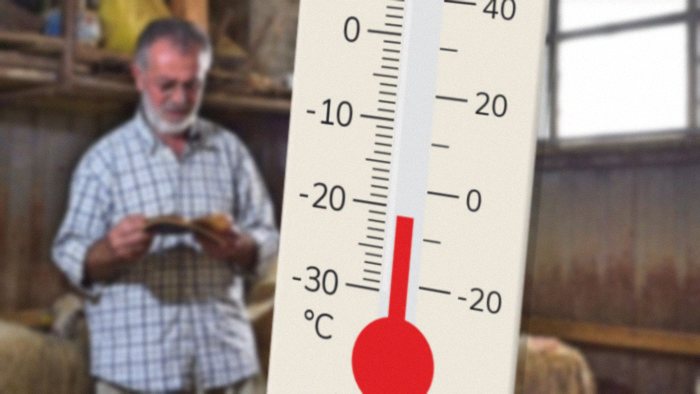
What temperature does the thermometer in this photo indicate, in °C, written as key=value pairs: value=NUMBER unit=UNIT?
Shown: value=-21 unit=°C
